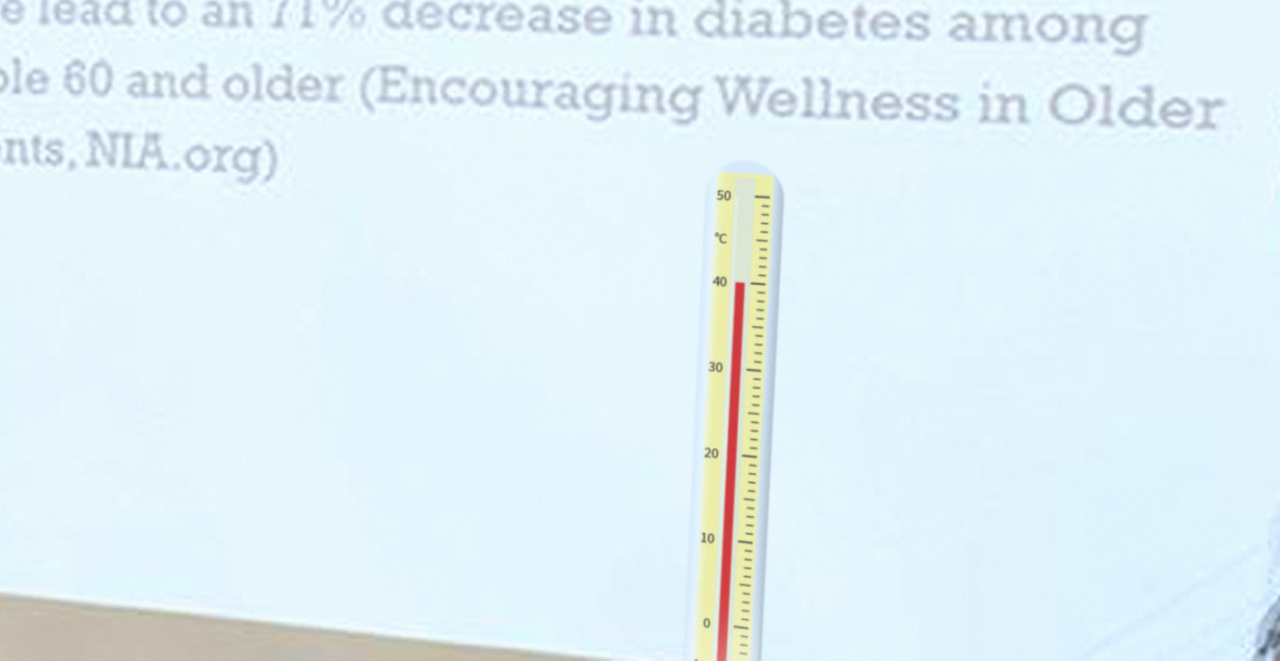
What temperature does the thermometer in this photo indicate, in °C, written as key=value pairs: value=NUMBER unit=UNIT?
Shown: value=40 unit=°C
